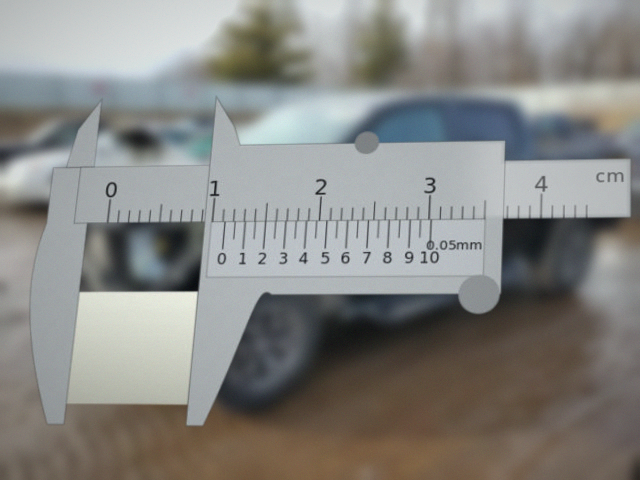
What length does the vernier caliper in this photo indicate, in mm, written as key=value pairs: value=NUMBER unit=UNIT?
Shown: value=11.2 unit=mm
